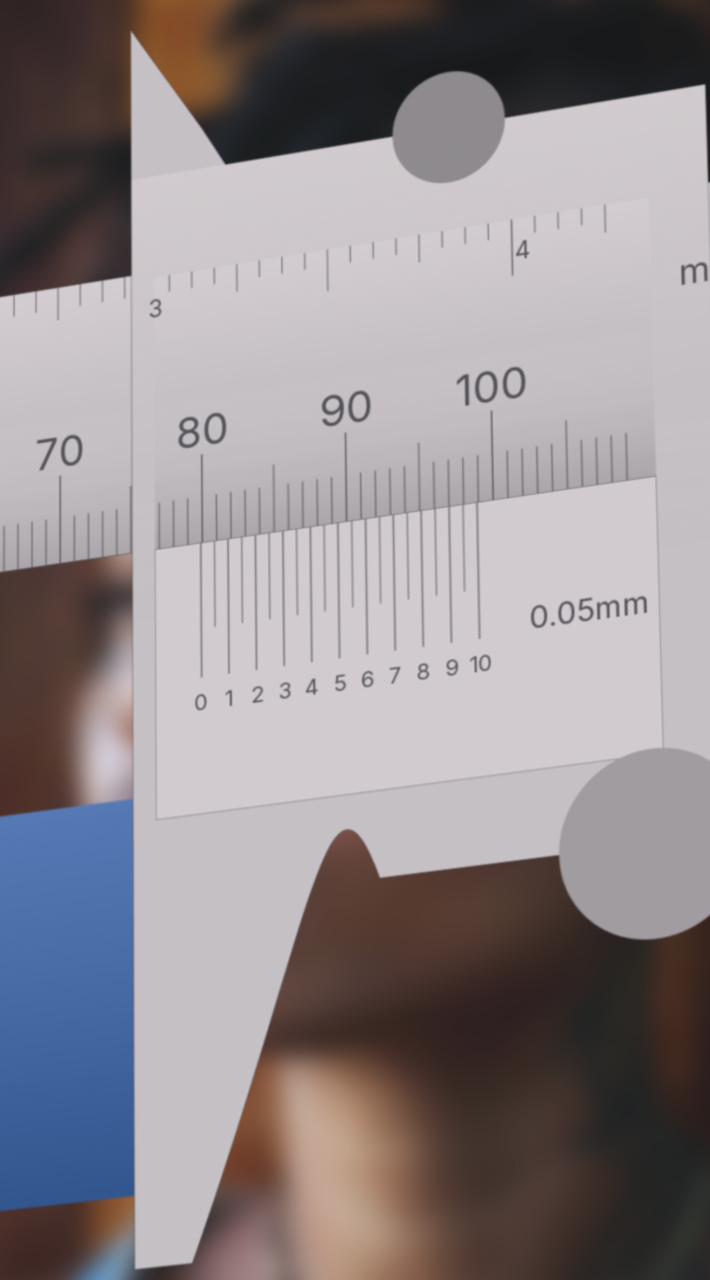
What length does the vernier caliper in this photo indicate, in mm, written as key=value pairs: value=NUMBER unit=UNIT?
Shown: value=79.9 unit=mm
